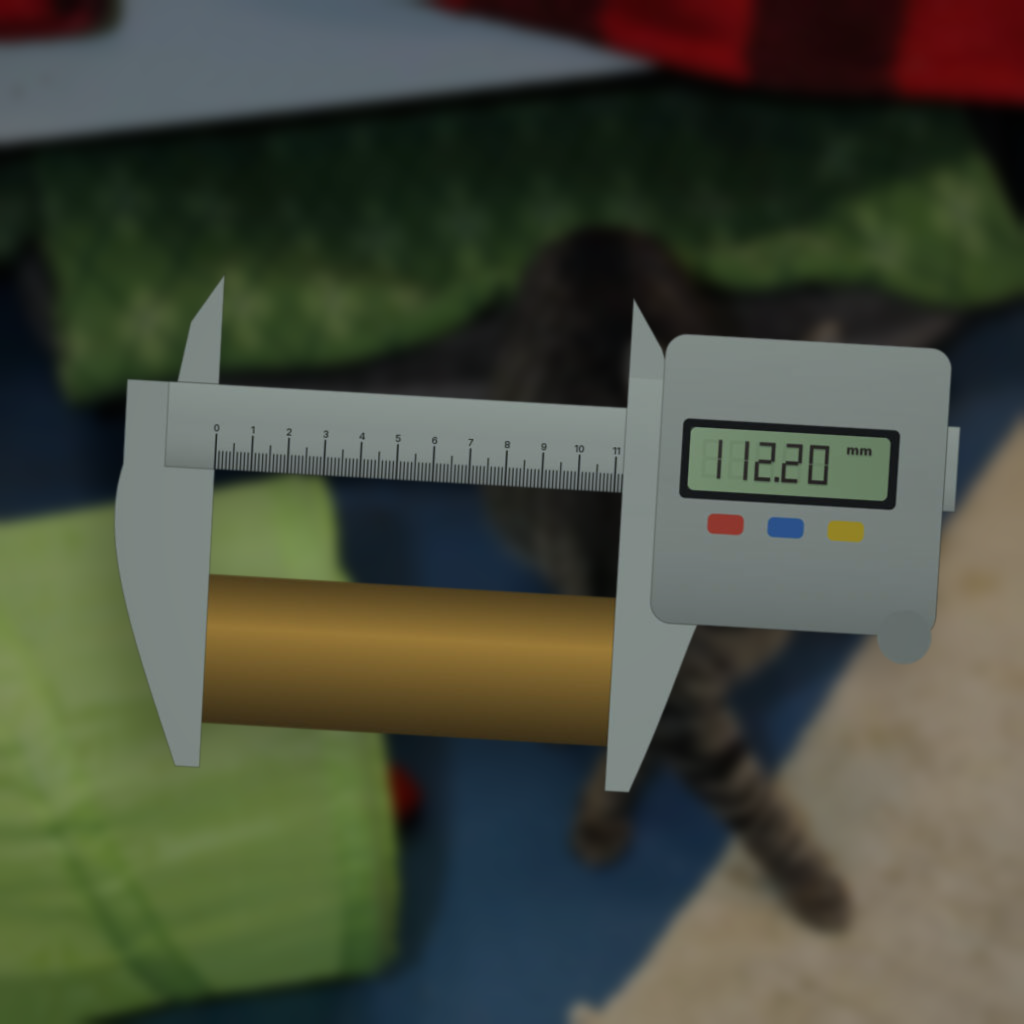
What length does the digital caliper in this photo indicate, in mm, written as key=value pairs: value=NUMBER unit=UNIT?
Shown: value=112.20 unit=mm
